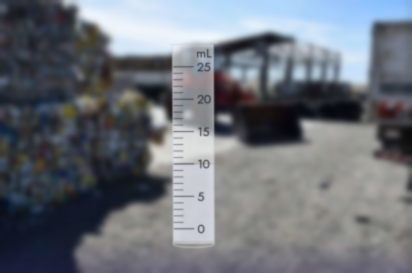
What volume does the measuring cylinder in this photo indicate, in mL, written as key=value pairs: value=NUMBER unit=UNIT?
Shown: value=10 unit=mL
